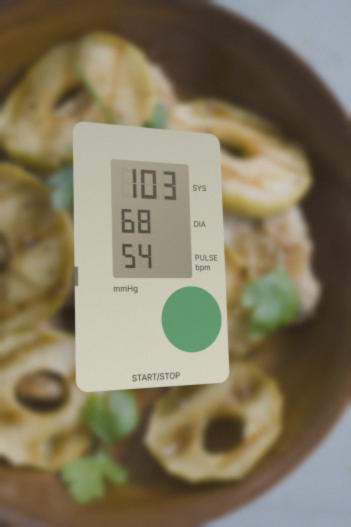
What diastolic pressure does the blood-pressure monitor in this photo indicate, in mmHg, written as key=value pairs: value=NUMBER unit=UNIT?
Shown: value=68 unit=mmHg
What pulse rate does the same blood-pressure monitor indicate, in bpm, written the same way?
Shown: value=54 unit=bpm
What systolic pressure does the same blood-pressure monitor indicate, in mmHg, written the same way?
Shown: value=103 unit=mmHg
